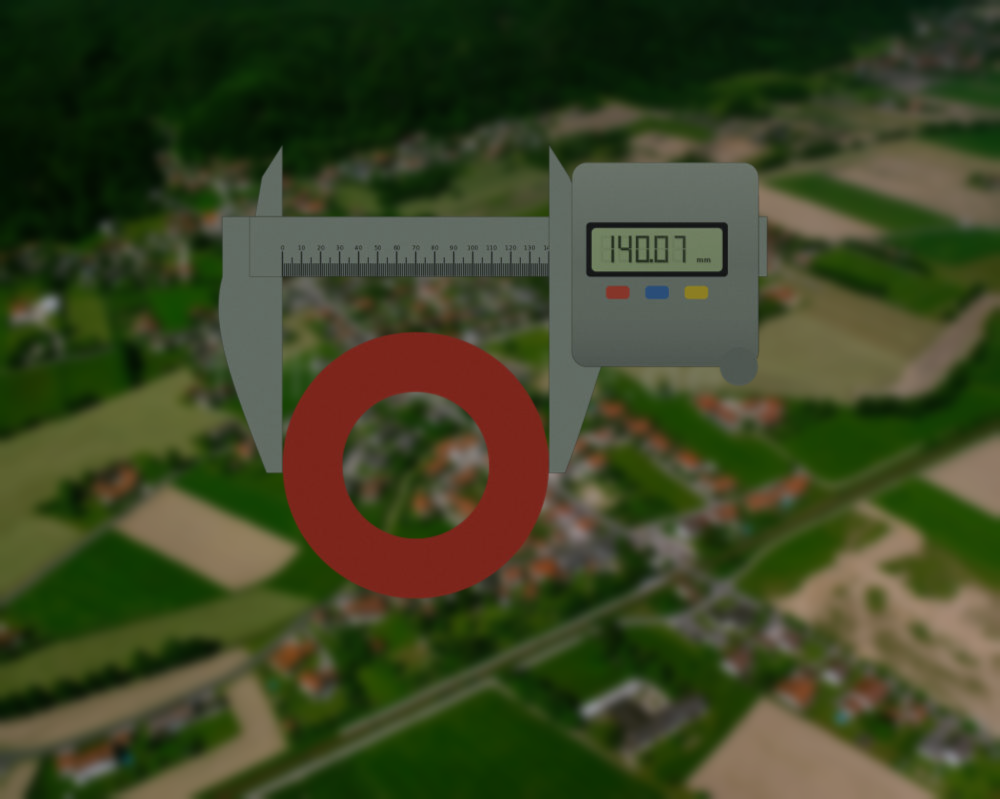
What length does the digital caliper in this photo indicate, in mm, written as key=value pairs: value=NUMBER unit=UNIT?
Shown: value=140.07 unit=mm
